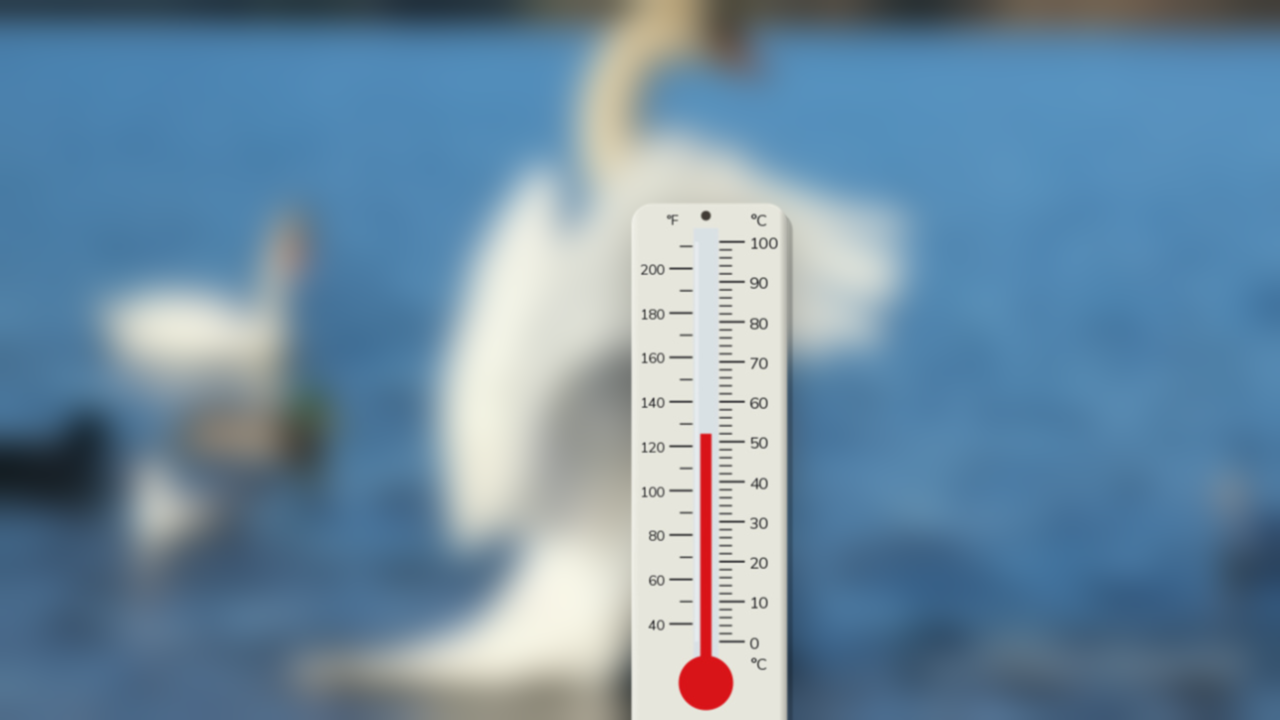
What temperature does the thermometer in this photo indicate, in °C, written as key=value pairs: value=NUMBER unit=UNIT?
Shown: value=52 unit=°C
